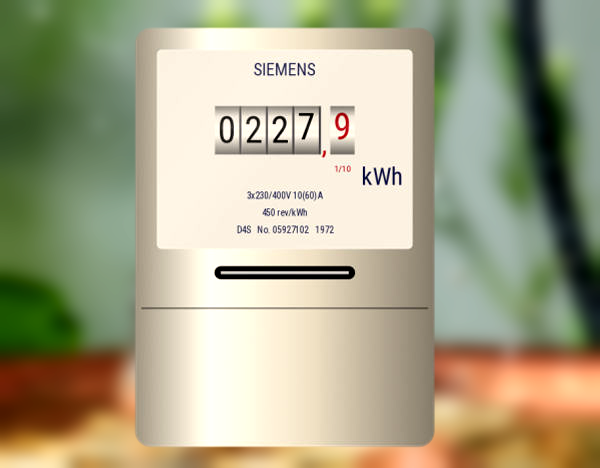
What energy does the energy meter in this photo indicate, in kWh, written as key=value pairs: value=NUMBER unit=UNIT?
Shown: value=227.9 unit=kWh
